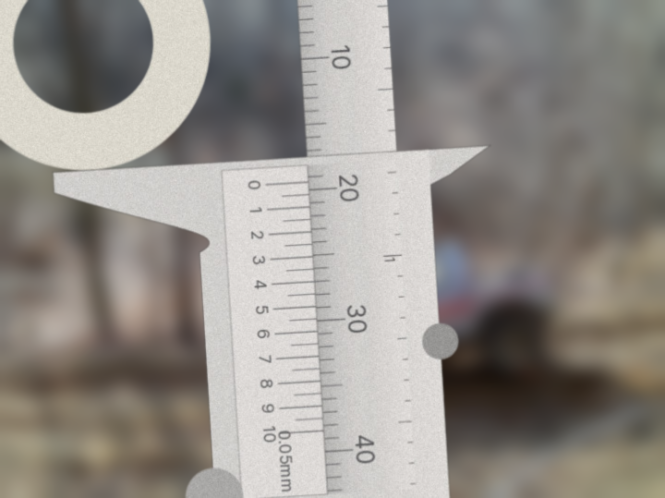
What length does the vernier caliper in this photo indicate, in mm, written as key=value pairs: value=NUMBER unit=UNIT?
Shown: value=19.4 unit=mm
